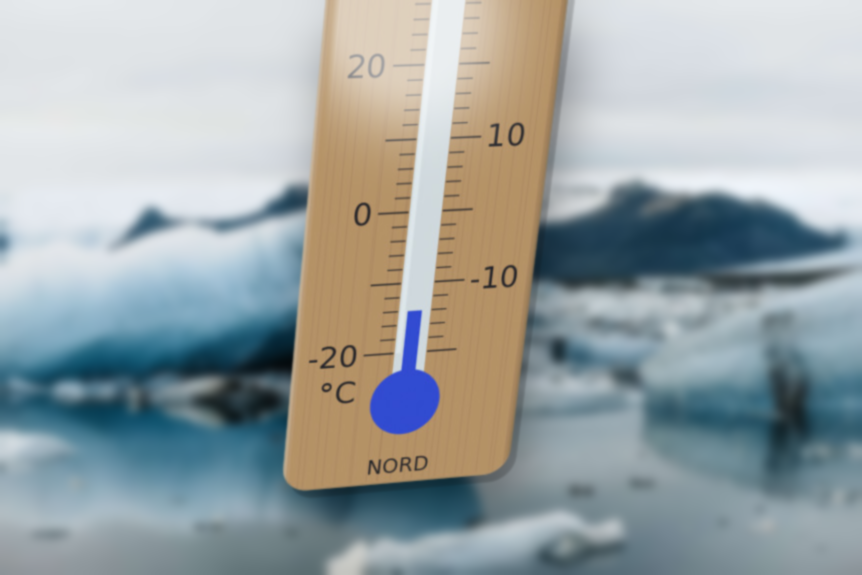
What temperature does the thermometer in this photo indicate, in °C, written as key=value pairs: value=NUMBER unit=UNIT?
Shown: value=-14 unit=°C
